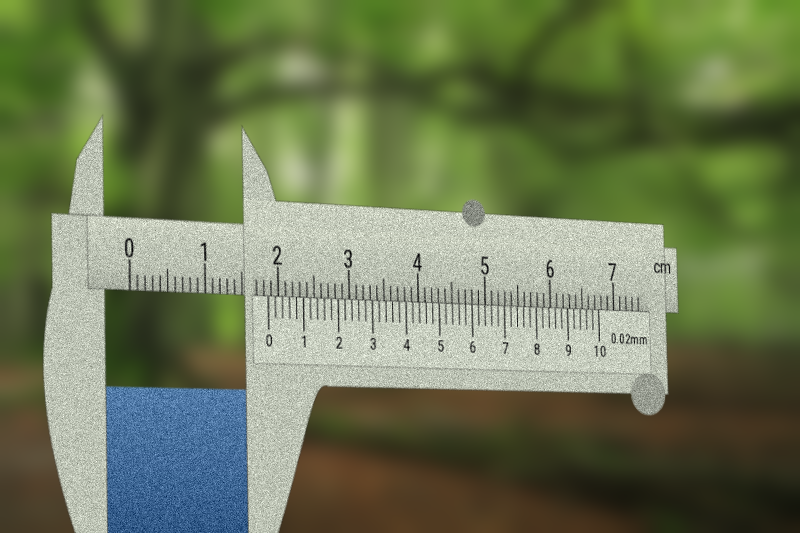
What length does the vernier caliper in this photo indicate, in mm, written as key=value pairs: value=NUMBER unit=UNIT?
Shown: value=18.6 unit=mm
